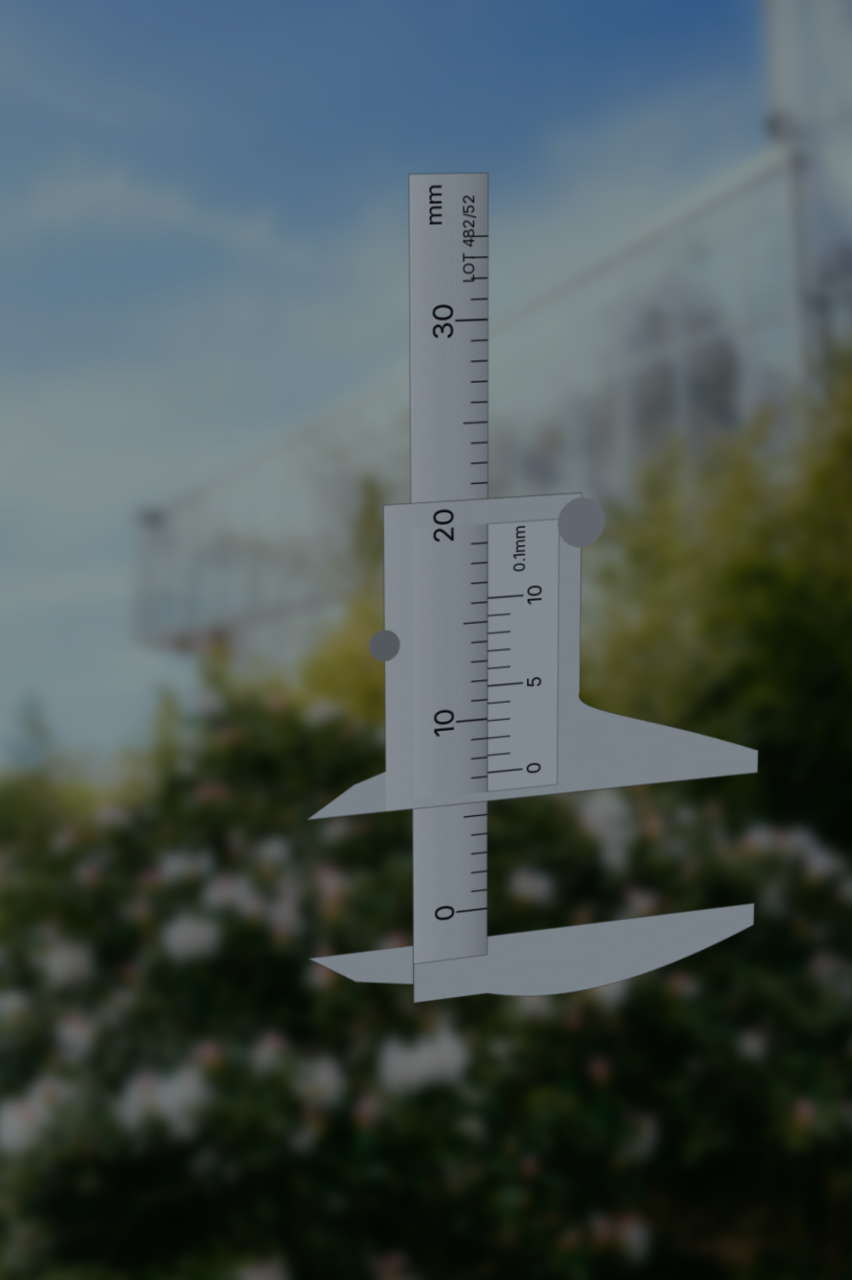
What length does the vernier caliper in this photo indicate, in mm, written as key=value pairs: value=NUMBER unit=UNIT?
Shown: value=7.2 unit=mm
